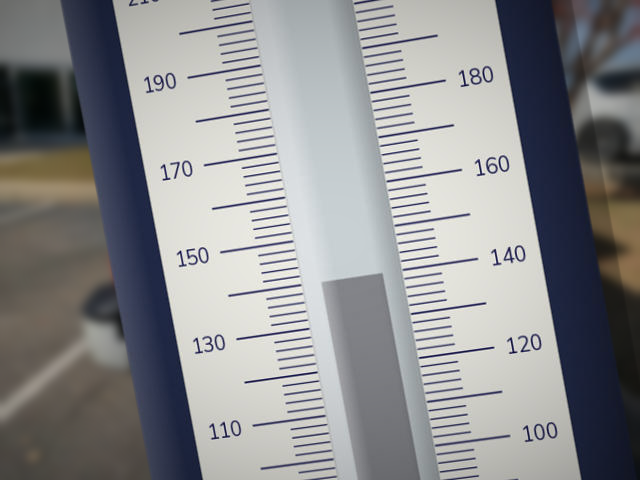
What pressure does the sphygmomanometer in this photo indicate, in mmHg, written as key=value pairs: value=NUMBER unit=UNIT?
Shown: value=140 unit=mmHg
